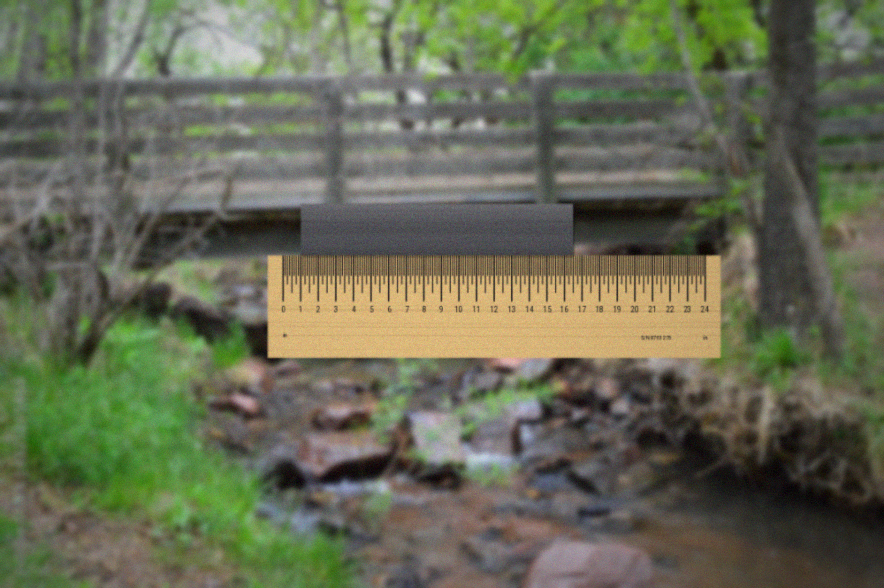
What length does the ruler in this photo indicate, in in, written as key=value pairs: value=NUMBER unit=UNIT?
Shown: value=15.5 unit=in
